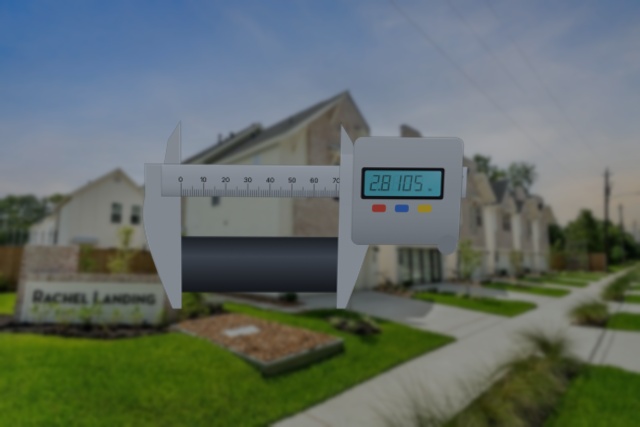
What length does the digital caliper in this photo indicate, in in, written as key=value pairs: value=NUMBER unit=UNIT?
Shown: value=2.8105 unit=in
